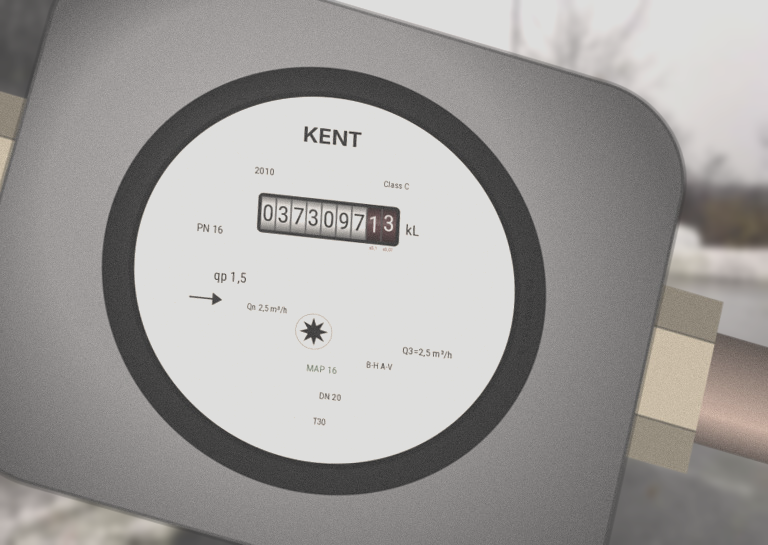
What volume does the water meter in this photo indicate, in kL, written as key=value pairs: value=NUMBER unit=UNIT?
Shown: value=373097.13 unit=kL
